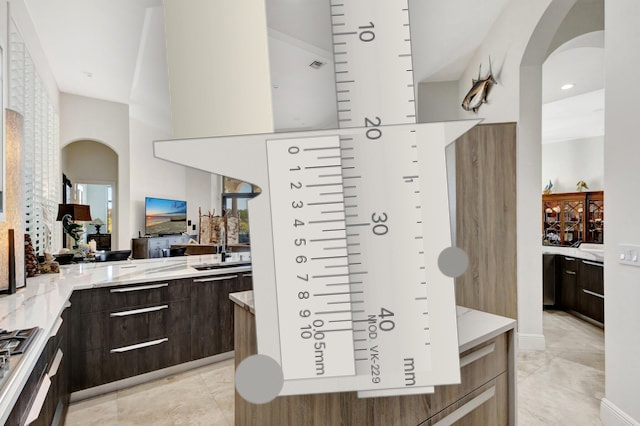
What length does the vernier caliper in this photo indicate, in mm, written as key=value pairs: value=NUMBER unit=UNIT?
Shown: value=21.8 unit=mm
